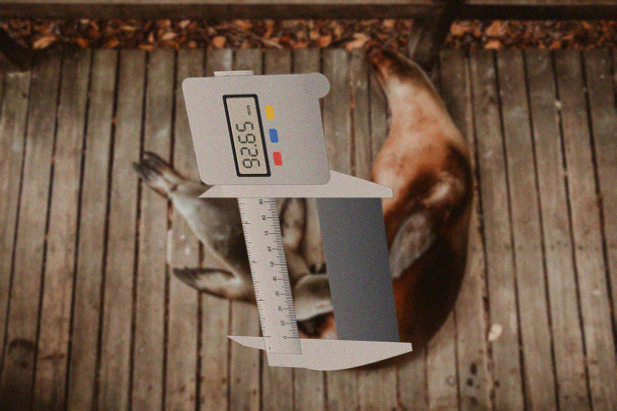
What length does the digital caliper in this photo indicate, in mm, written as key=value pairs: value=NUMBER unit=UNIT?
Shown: value=92.65 unit=mm
